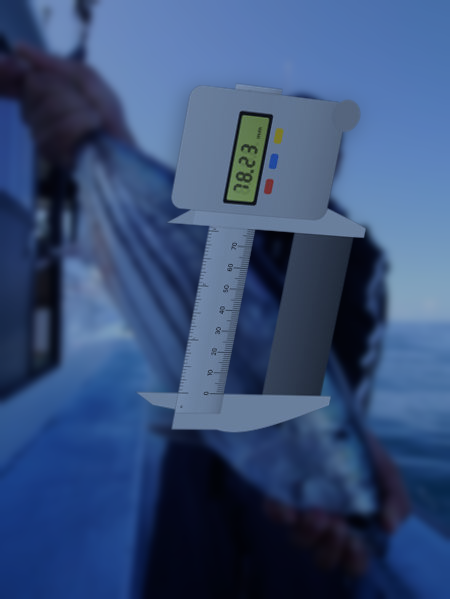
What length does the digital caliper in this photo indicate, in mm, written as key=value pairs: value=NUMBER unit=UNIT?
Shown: value=78.23 unit=mm
